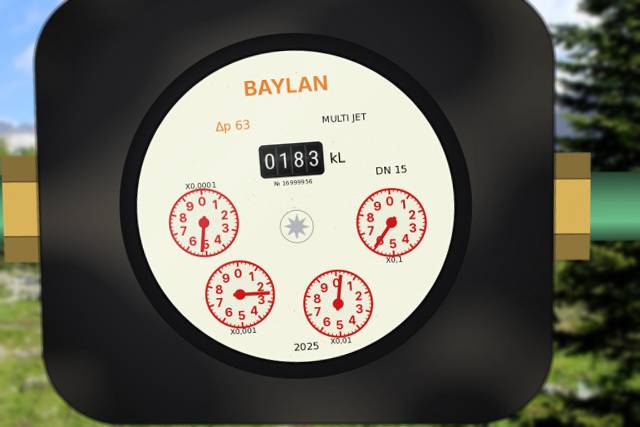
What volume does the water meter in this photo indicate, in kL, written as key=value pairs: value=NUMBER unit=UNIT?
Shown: value=183.6025 unit=kL
